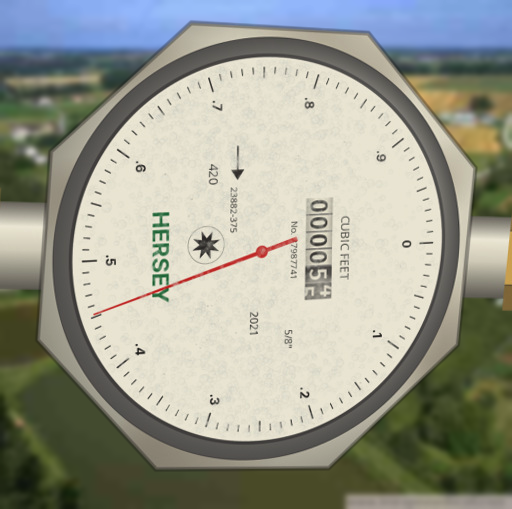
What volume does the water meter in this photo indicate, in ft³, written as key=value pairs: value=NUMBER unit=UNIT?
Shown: value=54.45 unit=ft³
